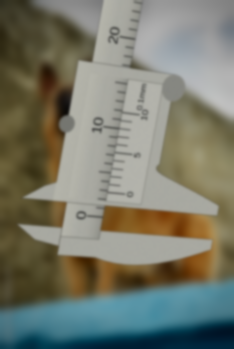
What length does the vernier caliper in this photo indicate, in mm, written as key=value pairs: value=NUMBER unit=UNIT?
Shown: value=2.8 unit=mm
